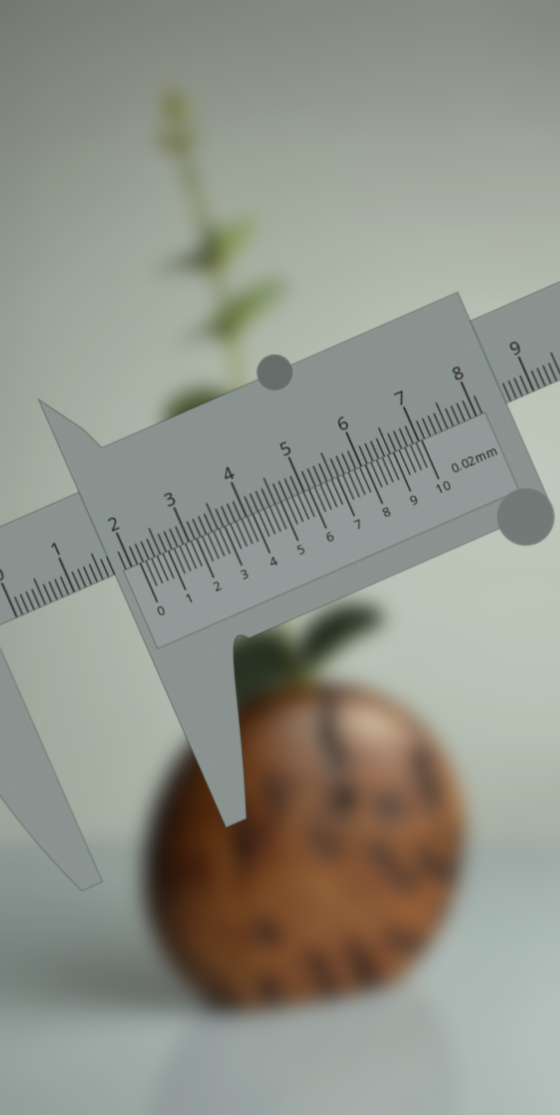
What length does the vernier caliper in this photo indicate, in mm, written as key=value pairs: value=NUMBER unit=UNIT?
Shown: value=21.5 unit=mm
